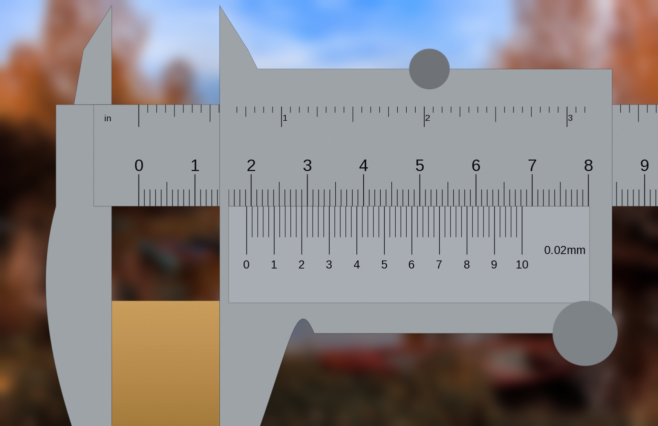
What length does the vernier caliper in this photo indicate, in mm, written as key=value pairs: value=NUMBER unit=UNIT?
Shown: value=19.2 unit=mm
